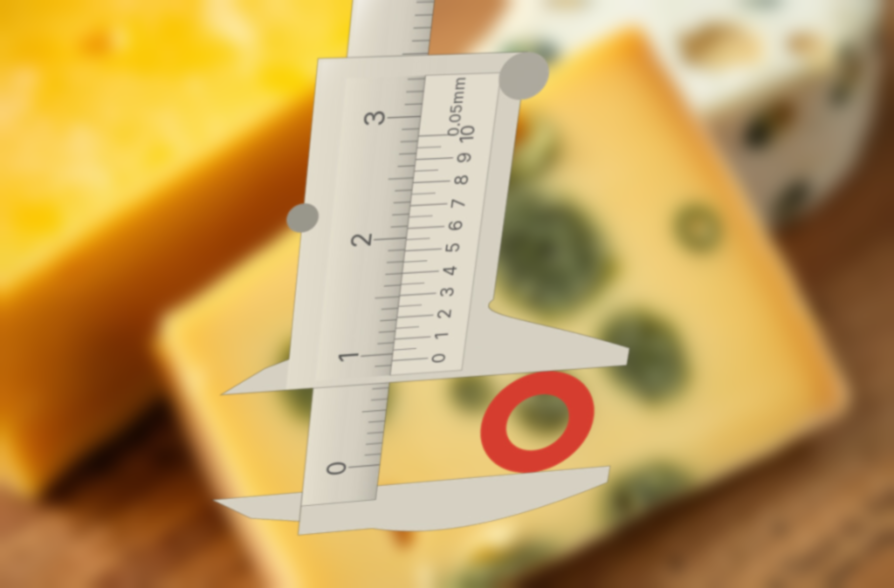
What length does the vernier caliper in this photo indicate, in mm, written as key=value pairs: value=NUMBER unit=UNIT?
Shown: value=9.4 unit=mm
